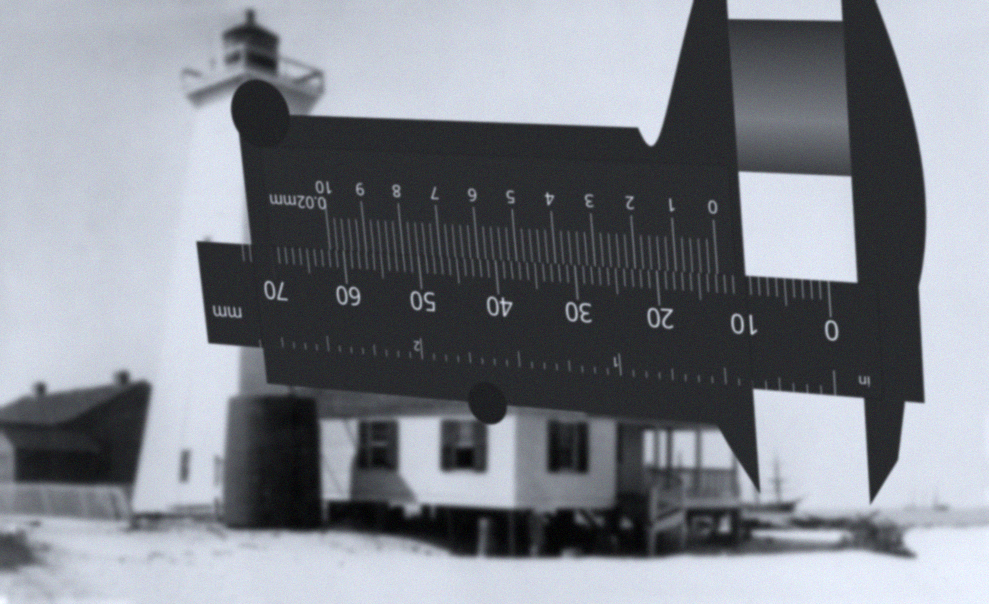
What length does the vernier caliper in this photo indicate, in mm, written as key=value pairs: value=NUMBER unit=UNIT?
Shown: value=12.8 unit=mm
